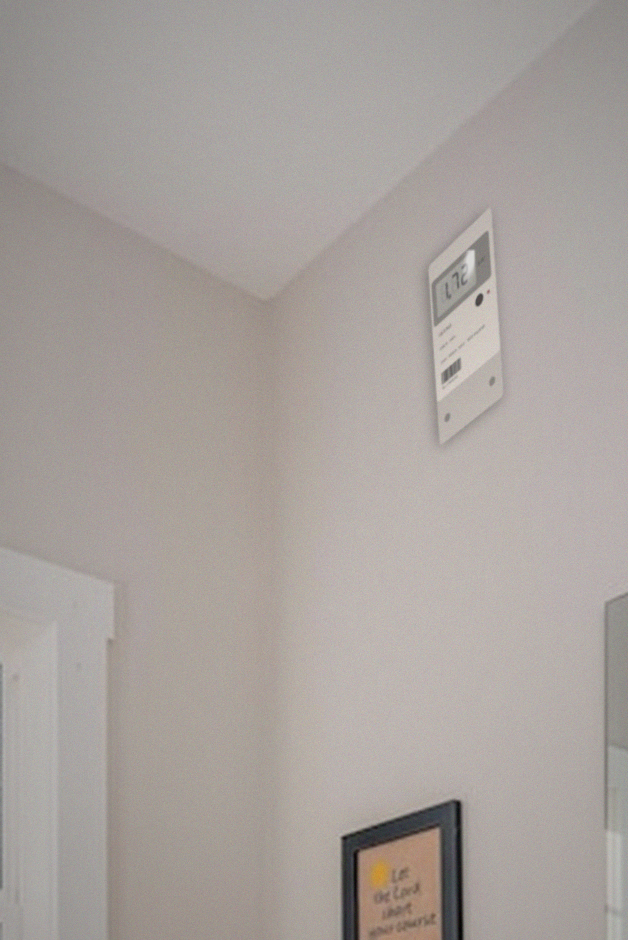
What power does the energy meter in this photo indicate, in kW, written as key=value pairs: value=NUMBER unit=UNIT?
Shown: value=1.72 unit=kW
